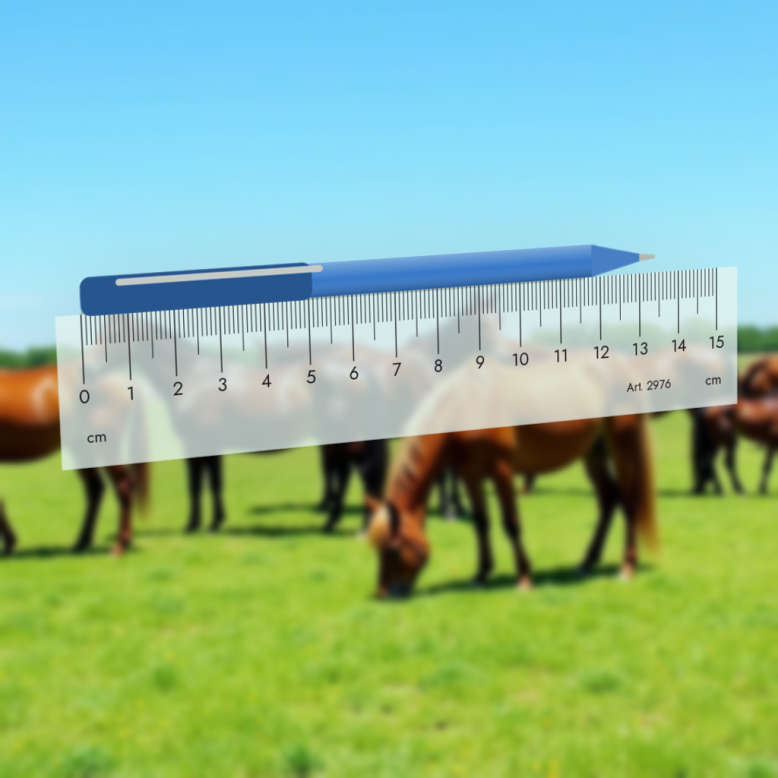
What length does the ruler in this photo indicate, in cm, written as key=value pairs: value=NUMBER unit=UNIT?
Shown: value=13.4 unit=cm
